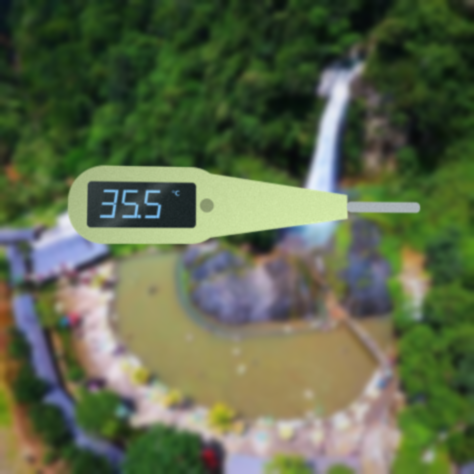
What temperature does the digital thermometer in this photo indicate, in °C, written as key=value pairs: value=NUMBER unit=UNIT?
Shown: value=35.5 unit=°C
